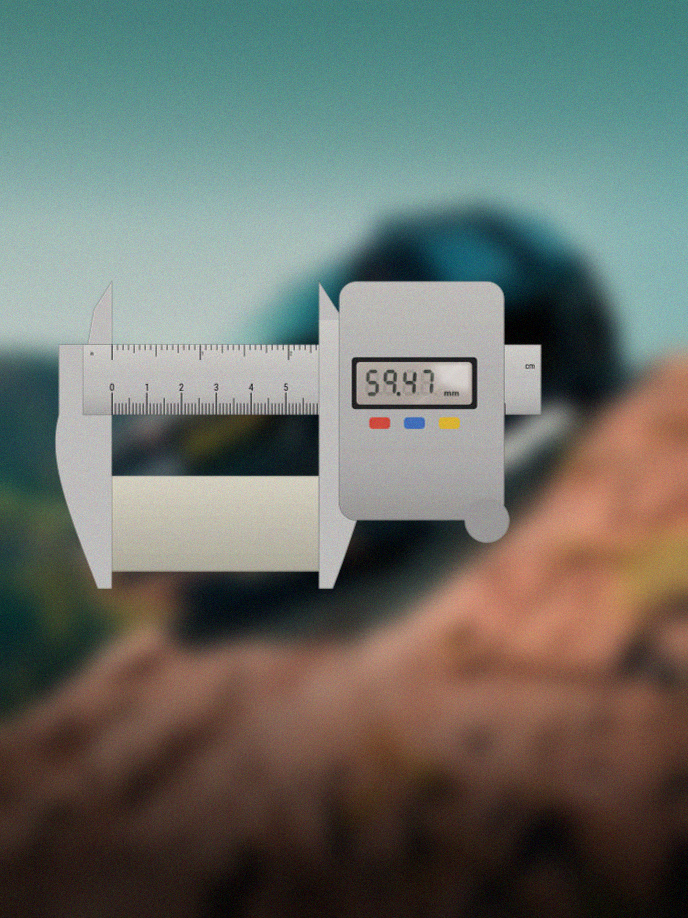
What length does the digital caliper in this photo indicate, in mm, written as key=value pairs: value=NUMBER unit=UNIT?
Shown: value=59.47 unit=mm
